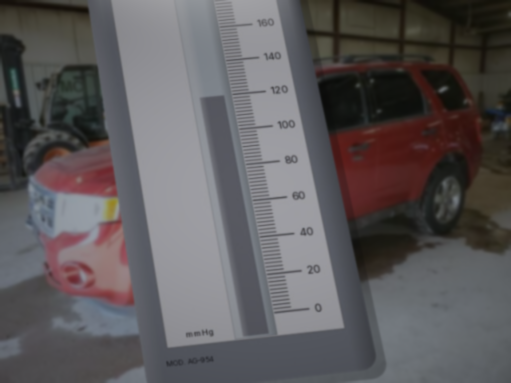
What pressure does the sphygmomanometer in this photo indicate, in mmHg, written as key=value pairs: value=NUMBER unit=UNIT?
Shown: value=120 unit=mmHg
